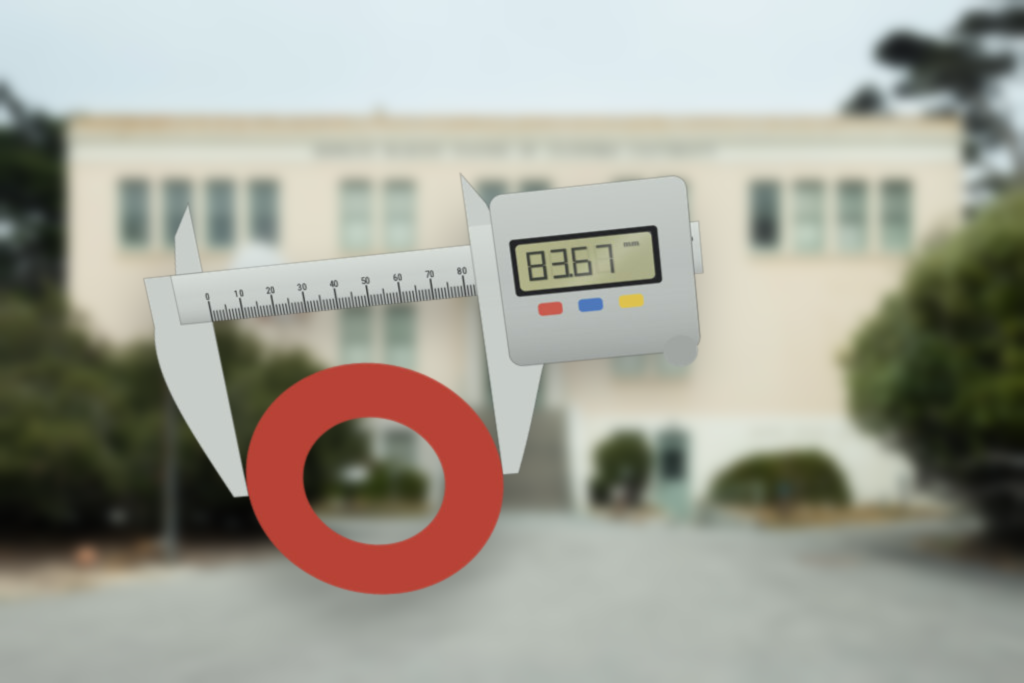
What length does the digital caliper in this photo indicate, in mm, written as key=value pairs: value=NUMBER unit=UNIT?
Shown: value=83.67 unit=mm
